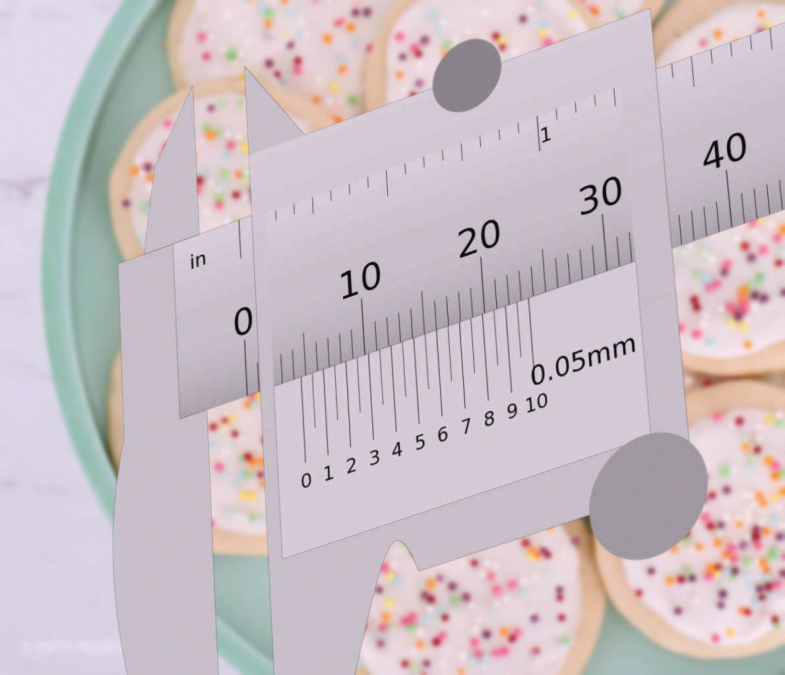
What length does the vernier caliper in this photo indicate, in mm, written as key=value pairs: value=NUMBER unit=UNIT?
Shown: value=4.6 unit=mm
